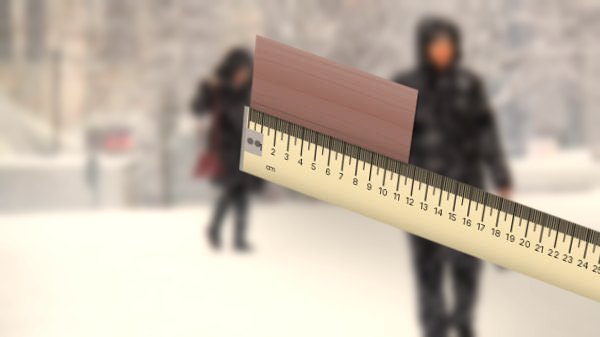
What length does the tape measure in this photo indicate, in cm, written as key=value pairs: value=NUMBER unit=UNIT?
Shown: value=11.5 unit=cm
